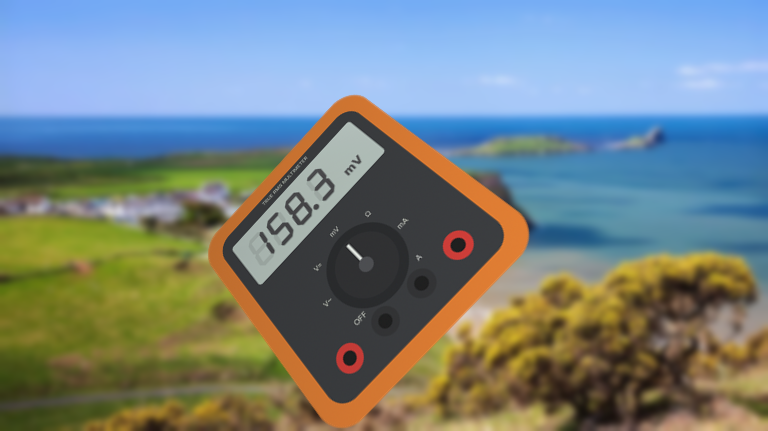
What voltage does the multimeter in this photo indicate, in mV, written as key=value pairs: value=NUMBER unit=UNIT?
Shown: value=158.3 unit=mV
